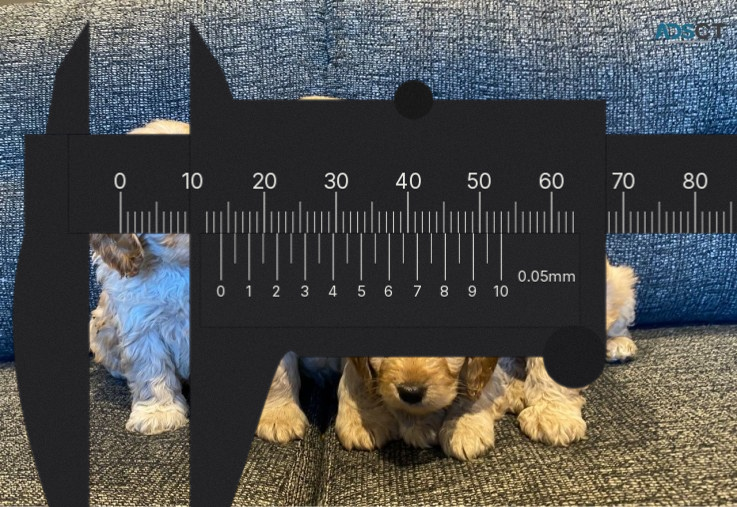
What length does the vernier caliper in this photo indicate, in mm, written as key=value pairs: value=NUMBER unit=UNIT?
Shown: value=14.0 unit=mm
